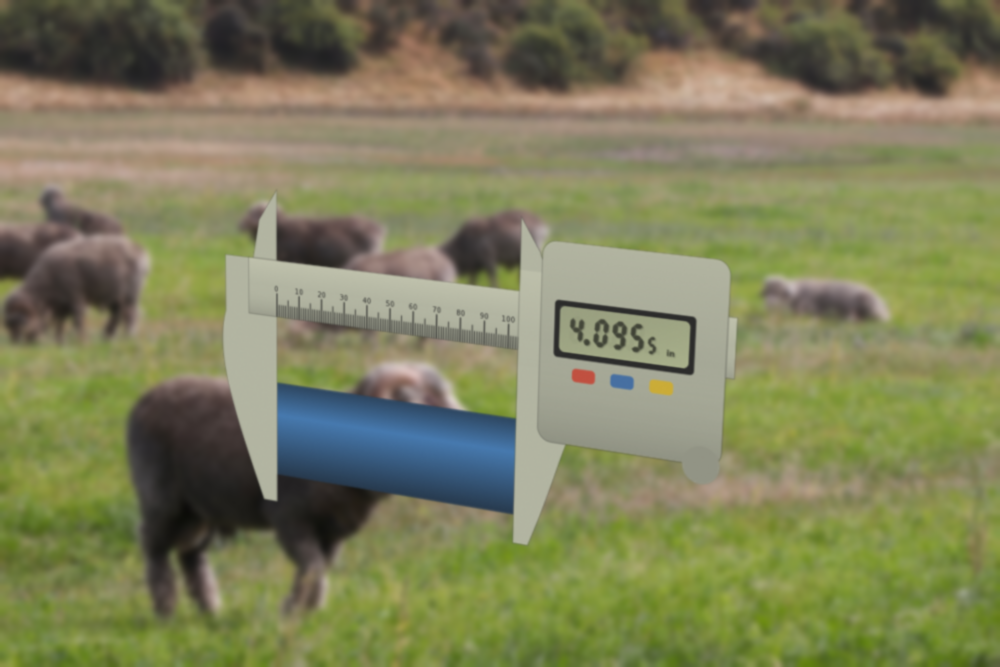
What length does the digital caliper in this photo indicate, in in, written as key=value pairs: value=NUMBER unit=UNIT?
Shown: value=4.0955 unit=in
